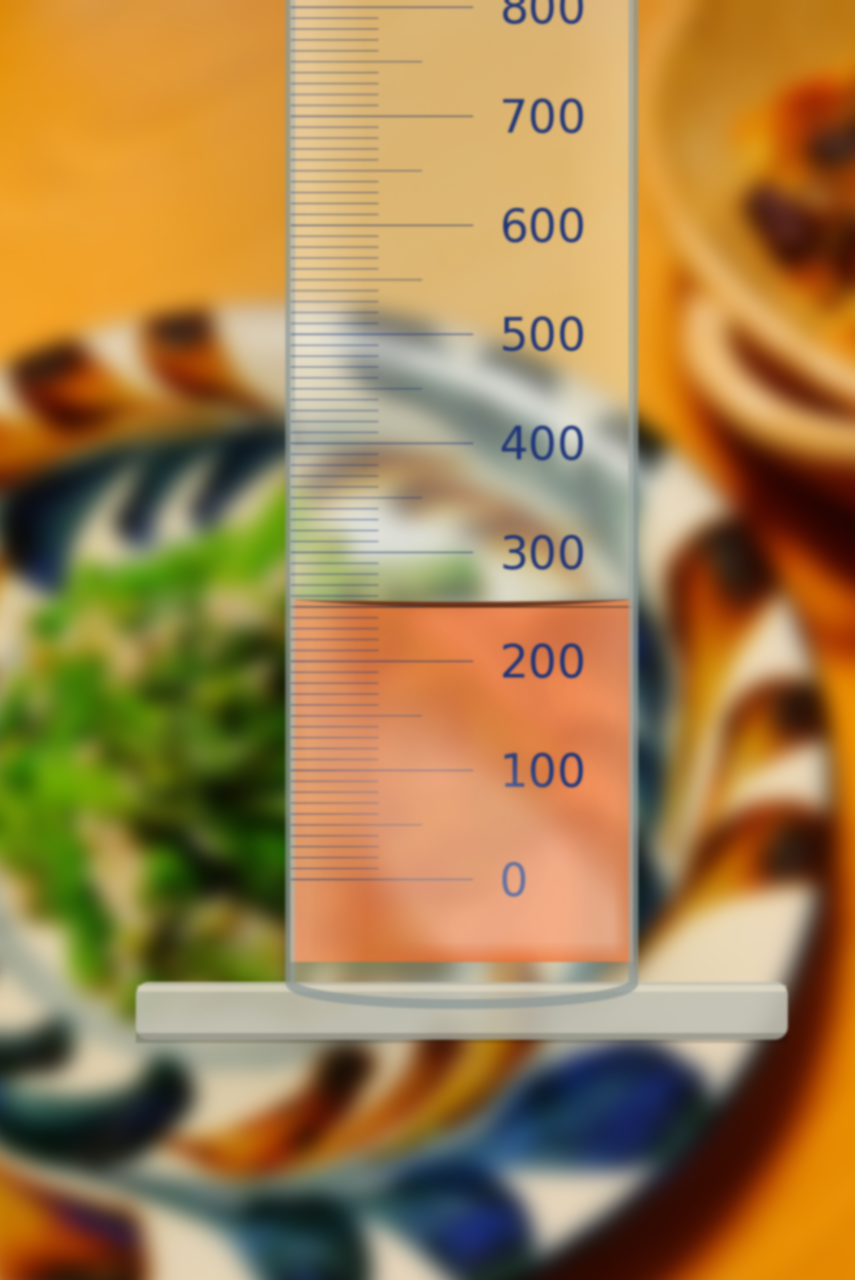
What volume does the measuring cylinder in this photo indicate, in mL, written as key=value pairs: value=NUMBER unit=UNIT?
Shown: value=250 unit=mL
